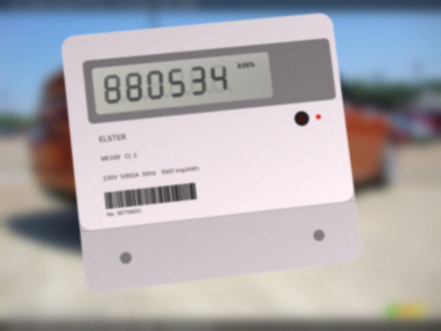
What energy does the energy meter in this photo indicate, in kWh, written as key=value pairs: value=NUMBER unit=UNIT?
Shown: value=880534 unit=kWh
